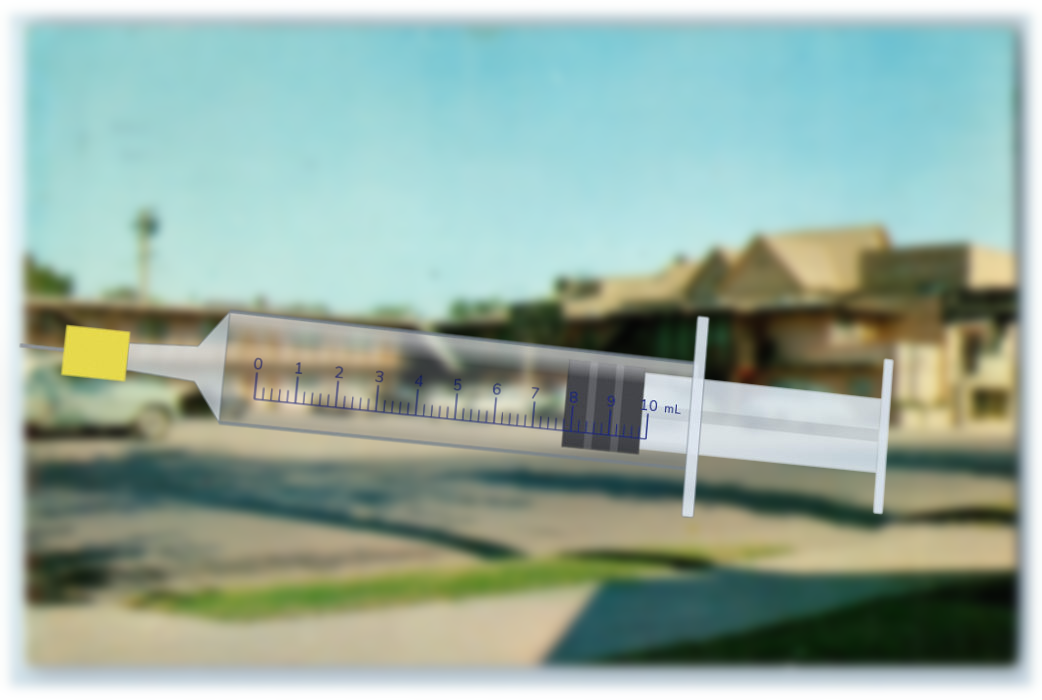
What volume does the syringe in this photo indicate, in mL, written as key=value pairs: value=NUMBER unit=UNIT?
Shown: value=7.8 unit=mL
